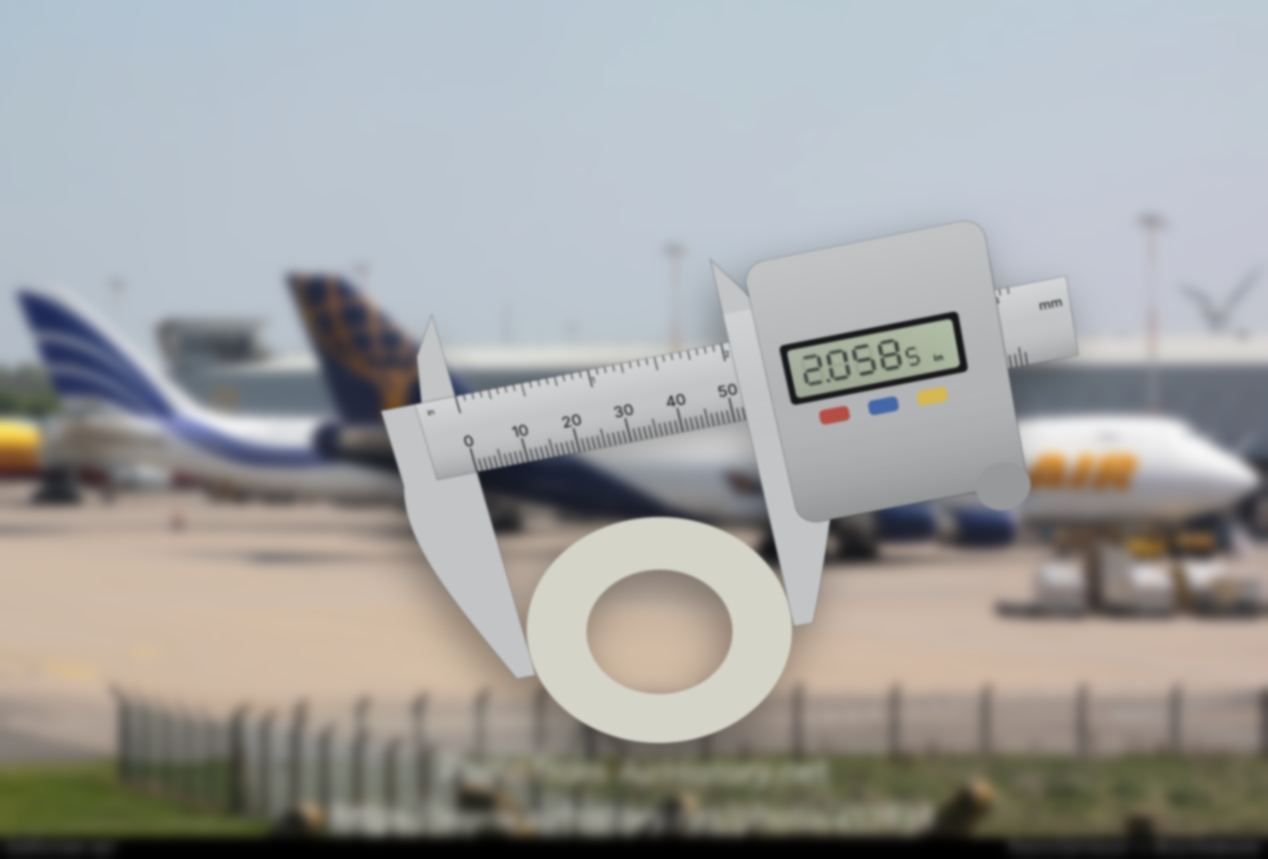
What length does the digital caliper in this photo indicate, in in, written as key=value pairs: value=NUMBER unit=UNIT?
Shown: value=2.0585 unit=in
